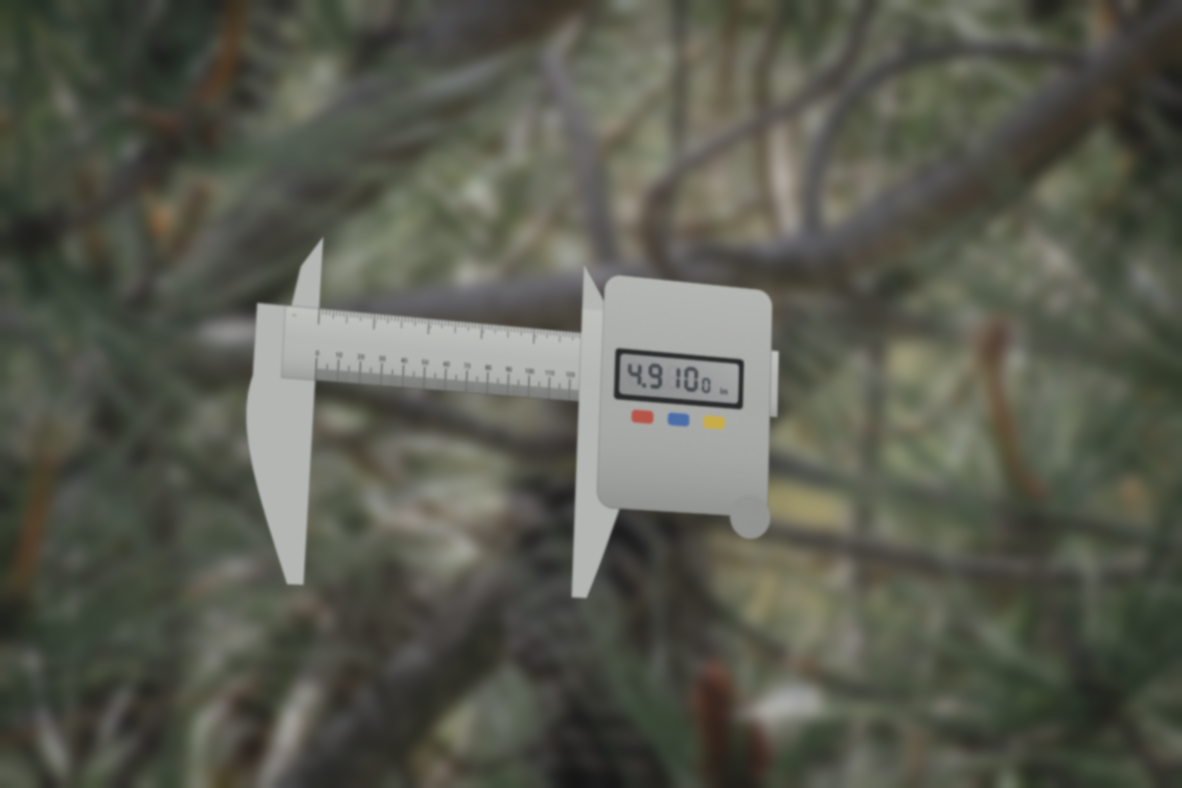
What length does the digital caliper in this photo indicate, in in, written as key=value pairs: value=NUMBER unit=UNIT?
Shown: value=4.9100 unit=in
